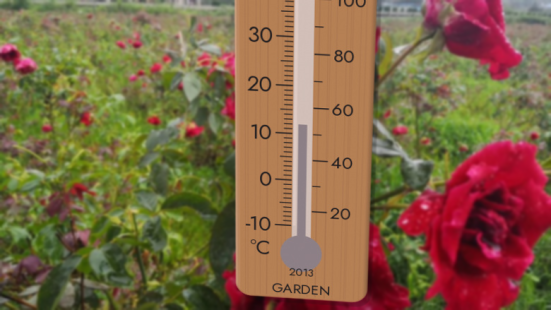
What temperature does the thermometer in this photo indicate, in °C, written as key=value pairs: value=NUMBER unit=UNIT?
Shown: value=12 unit=°C
